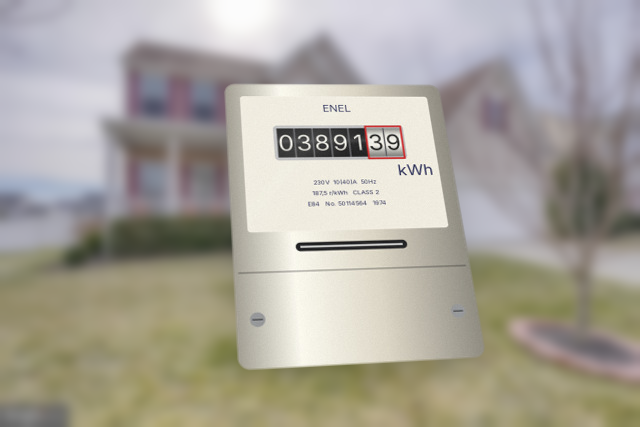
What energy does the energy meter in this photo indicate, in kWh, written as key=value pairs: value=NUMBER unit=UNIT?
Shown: value=3891.39 unit=kWh
